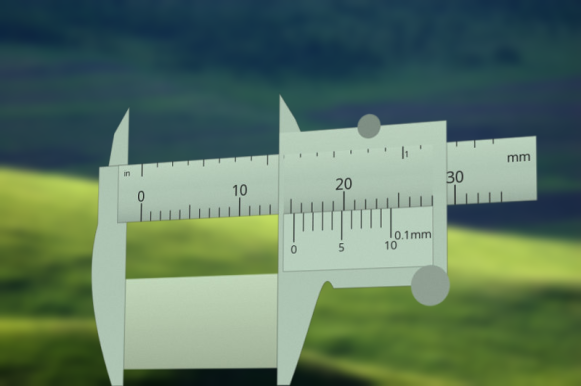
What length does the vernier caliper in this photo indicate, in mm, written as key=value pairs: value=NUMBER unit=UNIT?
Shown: value=15.3 unit=mm
